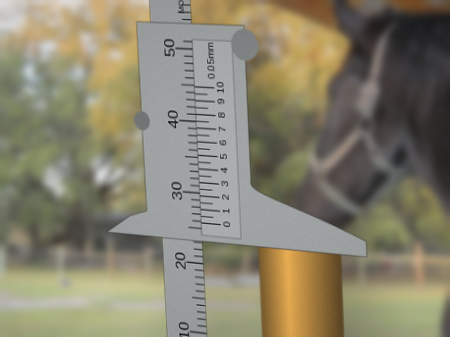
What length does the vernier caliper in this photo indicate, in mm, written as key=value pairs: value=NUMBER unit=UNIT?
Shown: value=25.8 unit=mm
